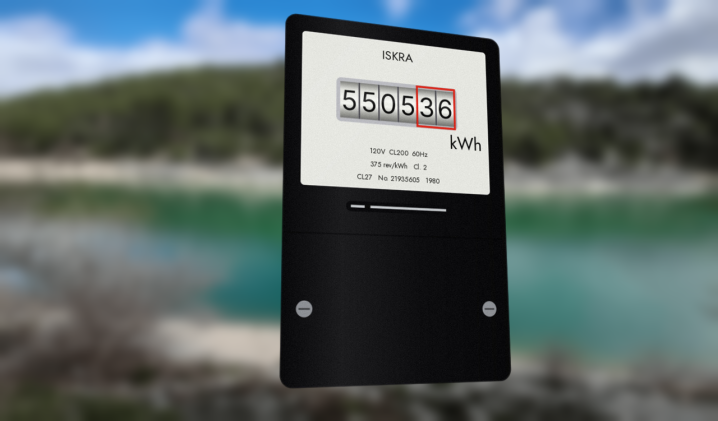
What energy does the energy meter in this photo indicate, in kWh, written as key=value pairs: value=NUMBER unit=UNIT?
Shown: value=5505.36 unit=kWh
